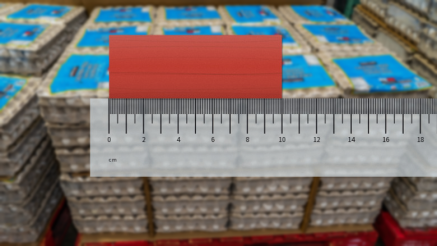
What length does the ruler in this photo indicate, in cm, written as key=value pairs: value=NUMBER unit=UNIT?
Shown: value=10 unit=cm
